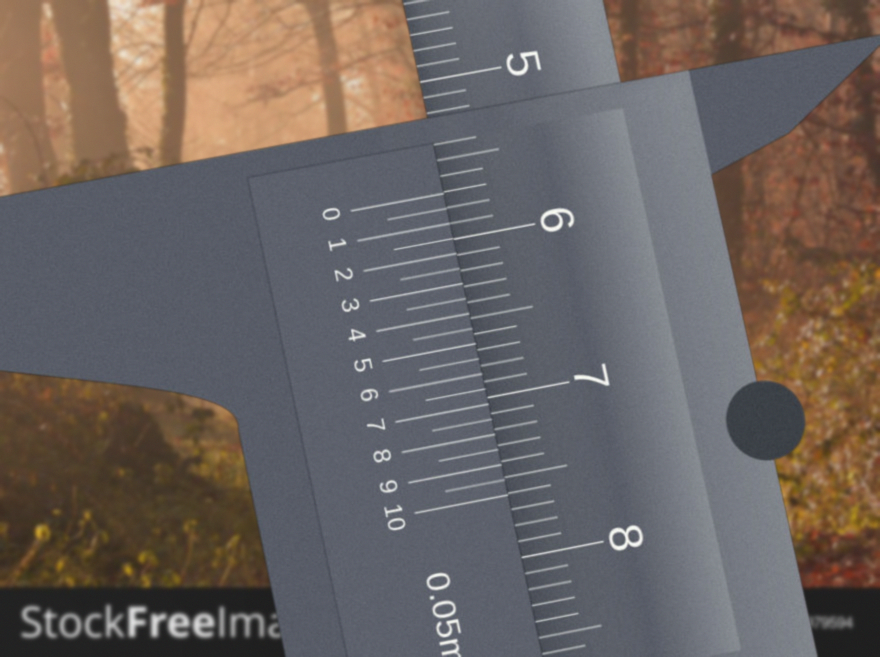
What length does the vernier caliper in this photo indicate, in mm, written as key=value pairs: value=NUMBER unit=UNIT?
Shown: value=57.1 unit=mm
